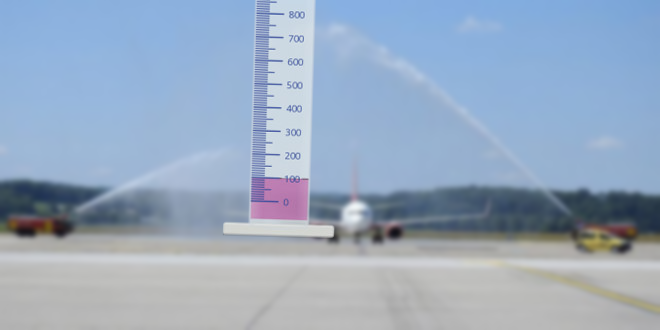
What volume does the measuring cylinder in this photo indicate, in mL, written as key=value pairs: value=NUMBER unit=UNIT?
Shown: value=100 unit=mL
